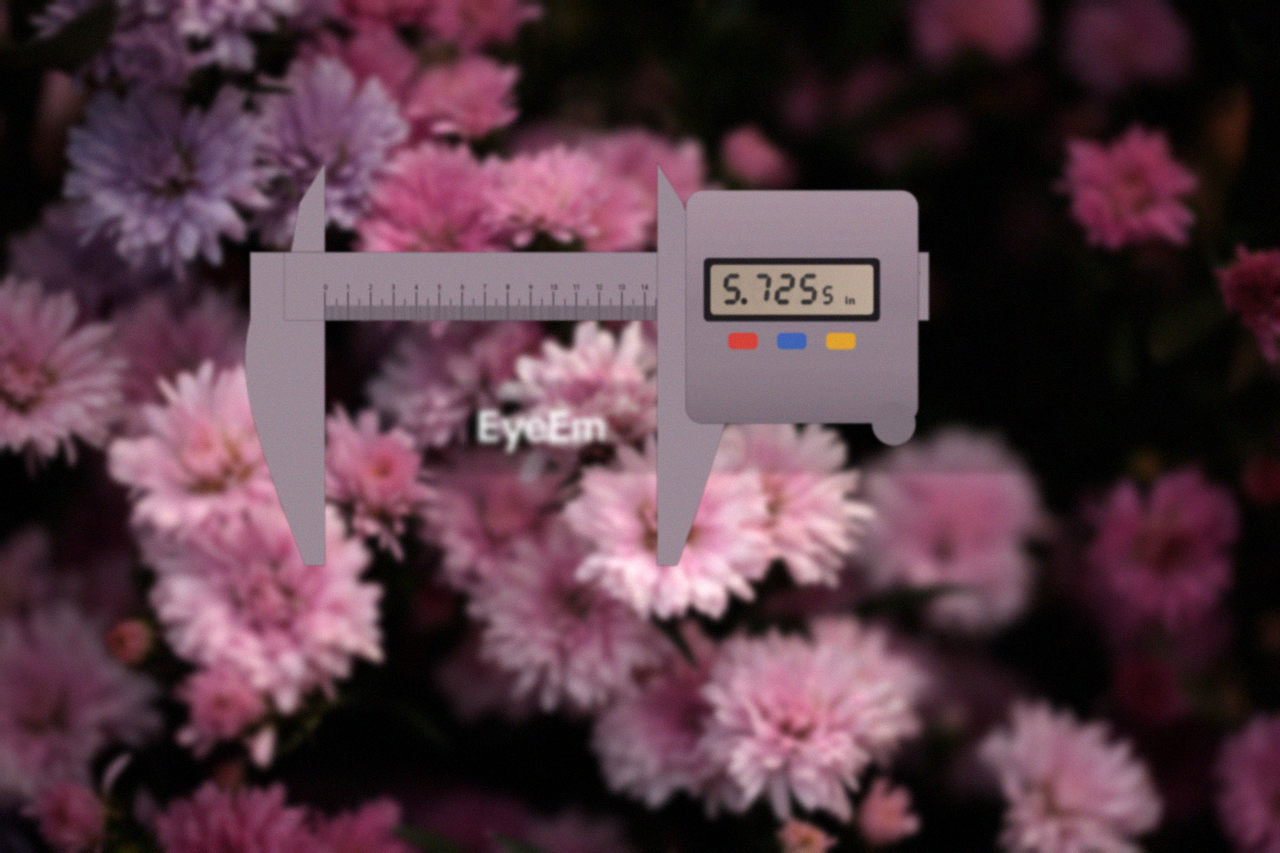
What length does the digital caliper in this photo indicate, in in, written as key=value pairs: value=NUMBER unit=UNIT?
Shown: value=5.7255 unit=in
